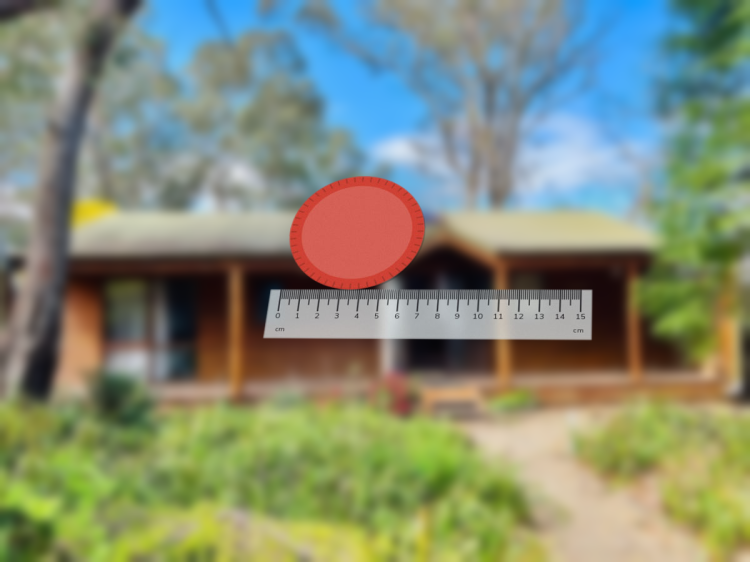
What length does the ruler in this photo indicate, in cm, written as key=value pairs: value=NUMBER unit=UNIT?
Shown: value=7 unit=cm
